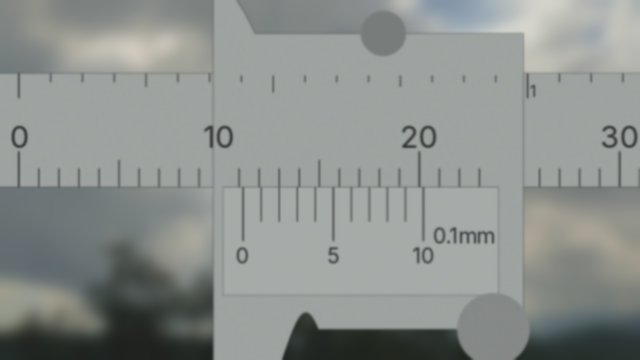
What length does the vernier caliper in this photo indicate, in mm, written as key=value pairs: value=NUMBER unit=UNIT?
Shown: value=11.2 unit=mm
